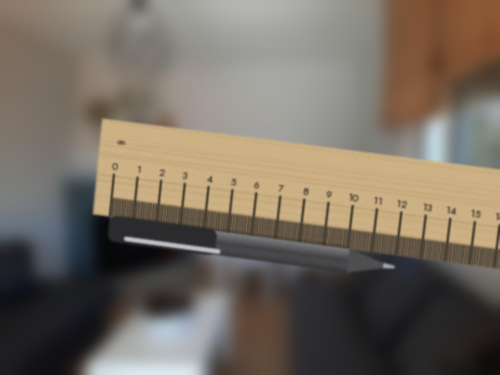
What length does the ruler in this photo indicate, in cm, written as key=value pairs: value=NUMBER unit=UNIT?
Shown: value=12 unit=cm
